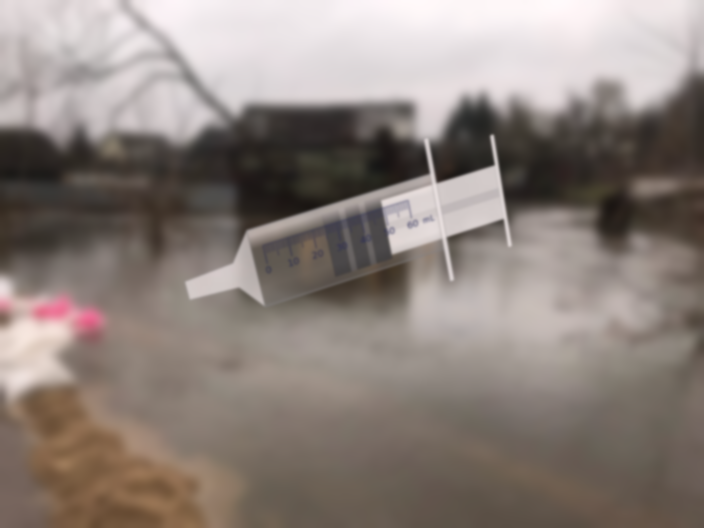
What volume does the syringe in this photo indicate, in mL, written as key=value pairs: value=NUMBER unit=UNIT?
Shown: value=25 unit=mL
